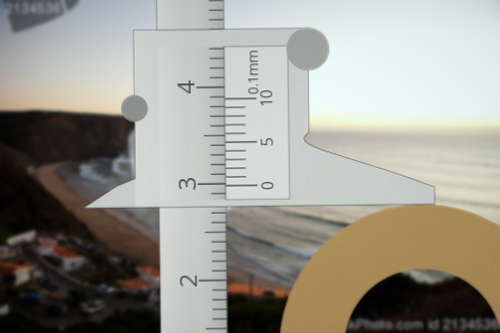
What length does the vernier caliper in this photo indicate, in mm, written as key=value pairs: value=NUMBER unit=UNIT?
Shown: value=29.8 unit=mm
